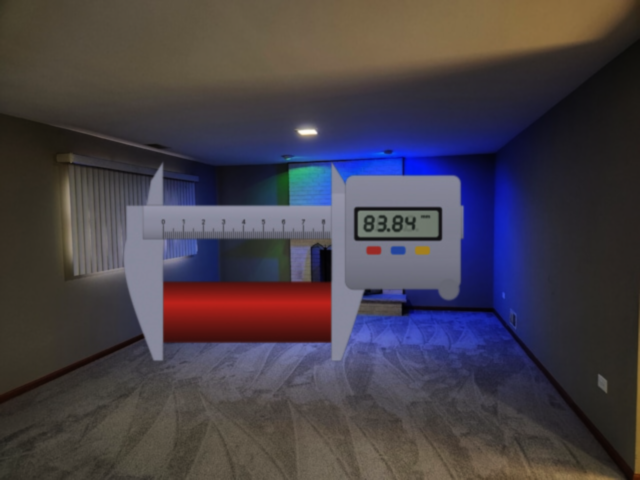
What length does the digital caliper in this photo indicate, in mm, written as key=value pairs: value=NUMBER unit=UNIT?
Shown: value=83.84 unit=mm
